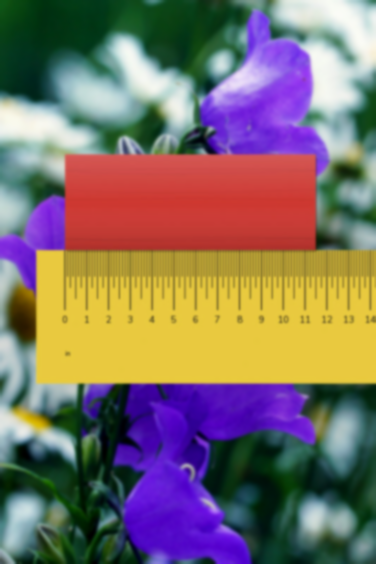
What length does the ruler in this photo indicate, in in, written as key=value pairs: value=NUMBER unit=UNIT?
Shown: value=11.5 unit=in
